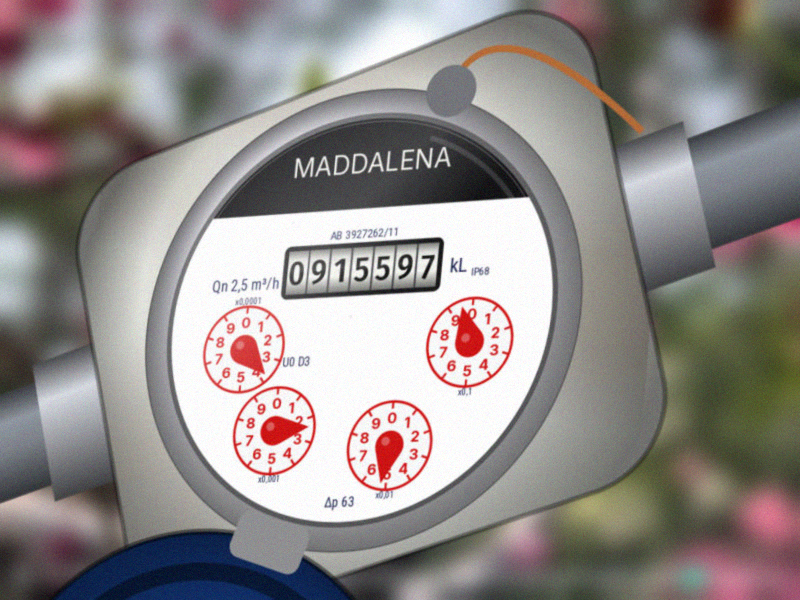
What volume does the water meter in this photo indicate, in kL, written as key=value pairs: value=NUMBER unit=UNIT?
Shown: value=915596.9523 unit=kL
